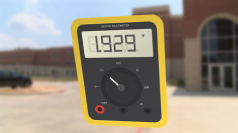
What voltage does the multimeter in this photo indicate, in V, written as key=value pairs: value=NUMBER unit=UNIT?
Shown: value=1.929 unit=V
